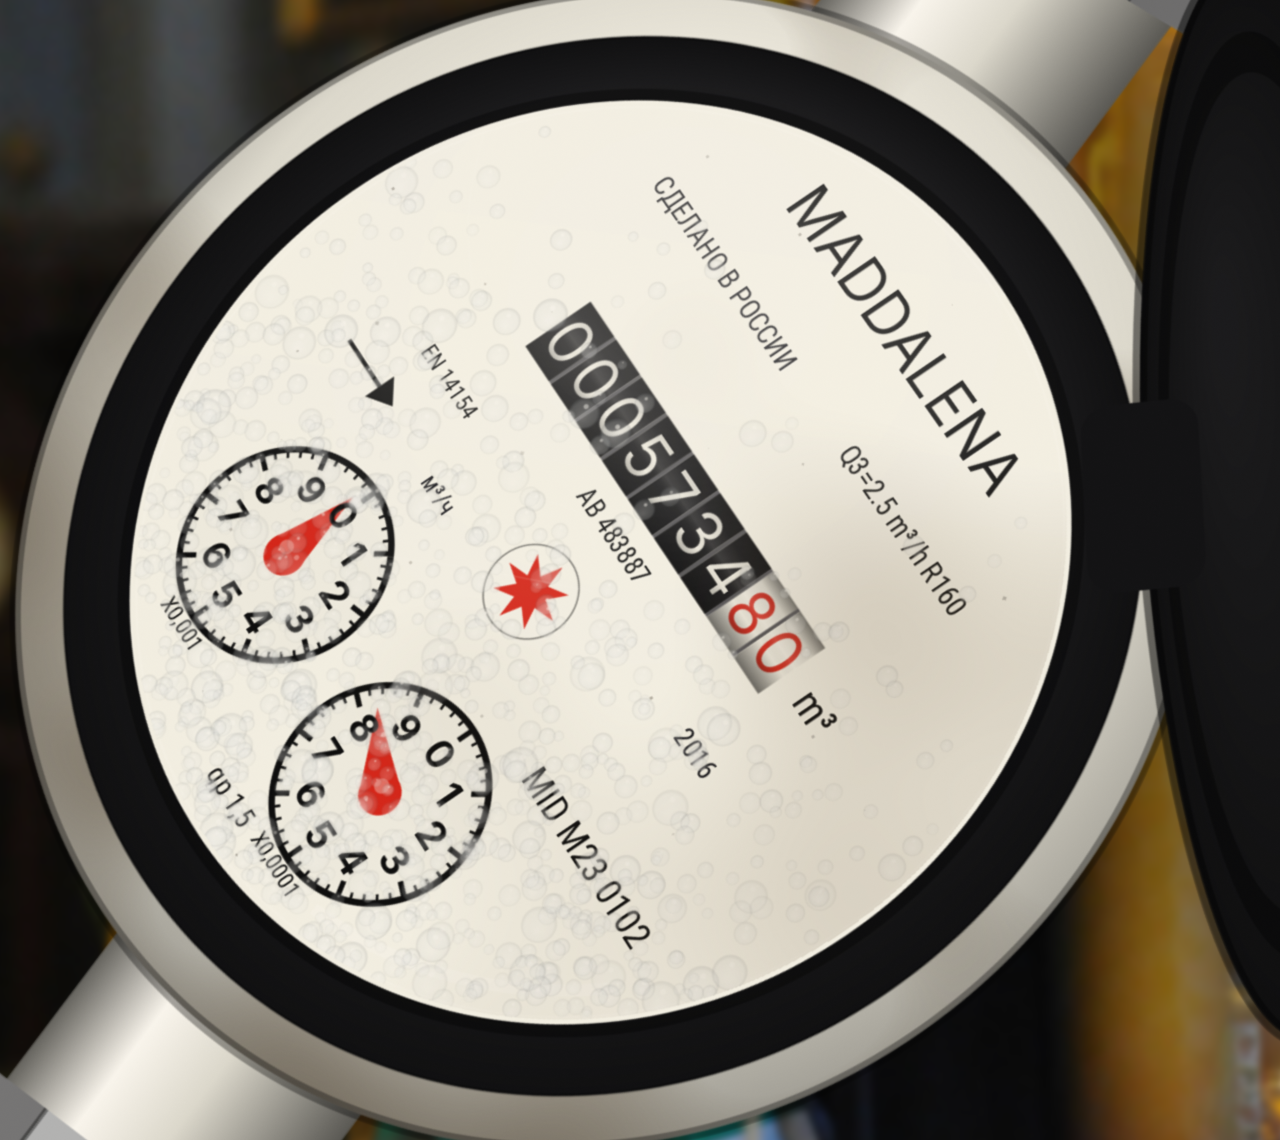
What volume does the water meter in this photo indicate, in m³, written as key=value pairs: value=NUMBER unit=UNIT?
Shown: value=5734.7998 unit=m³
